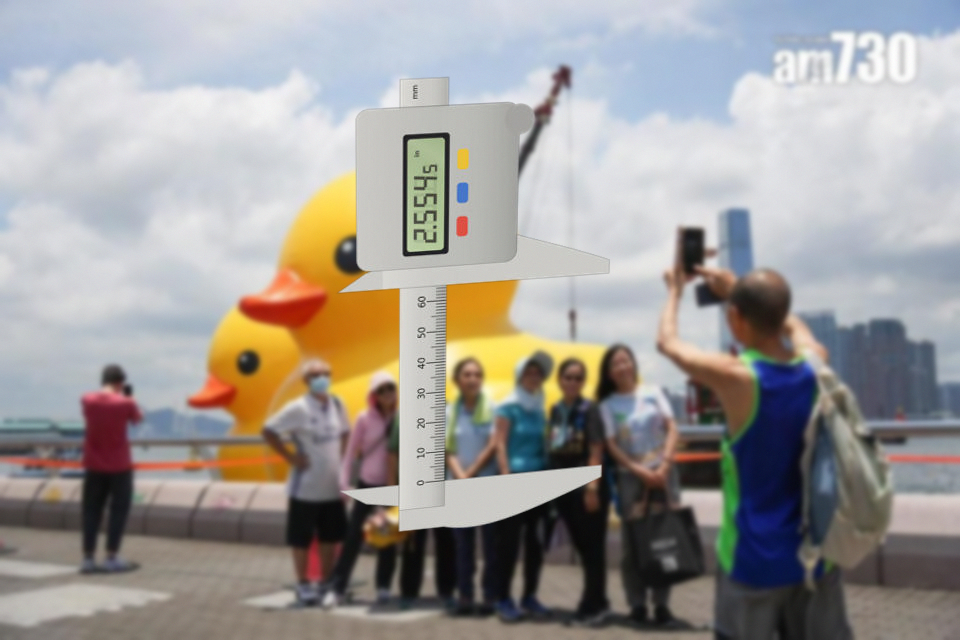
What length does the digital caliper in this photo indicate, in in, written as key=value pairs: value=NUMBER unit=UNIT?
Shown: value=2.5545 unit=in
